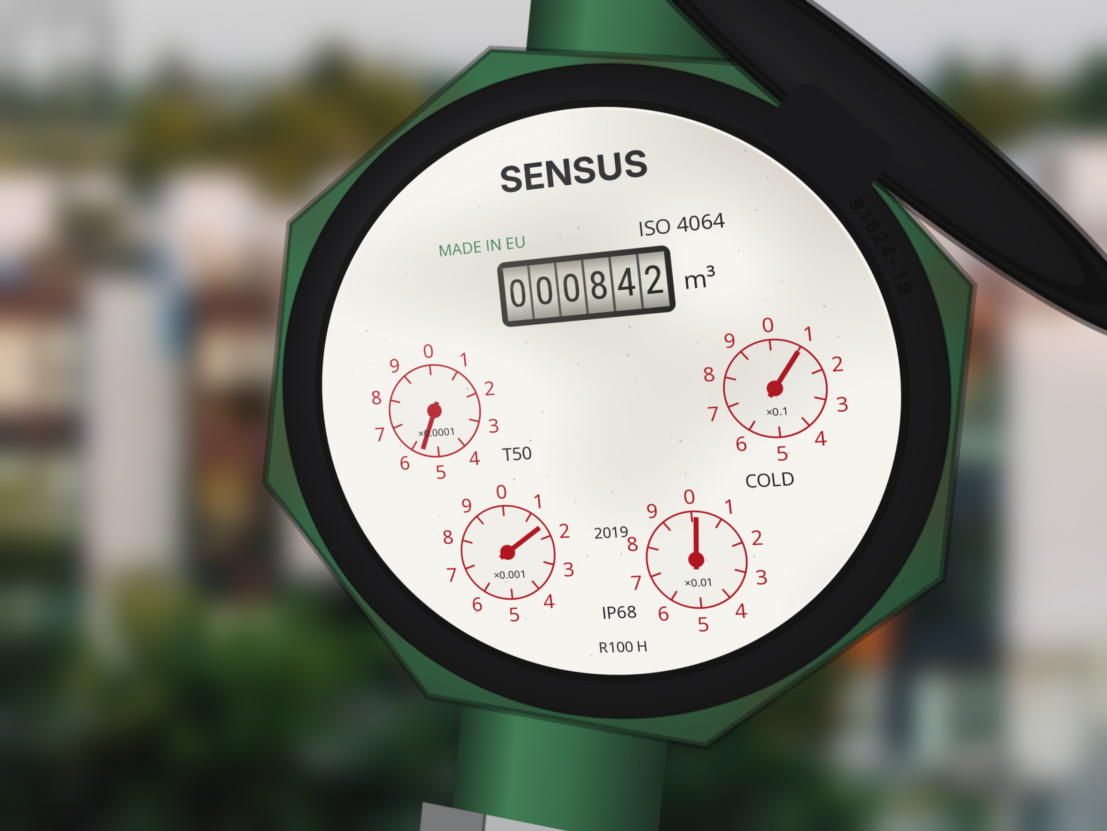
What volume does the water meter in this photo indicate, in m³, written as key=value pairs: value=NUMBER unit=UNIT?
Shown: value=842.1015 unit=m³
